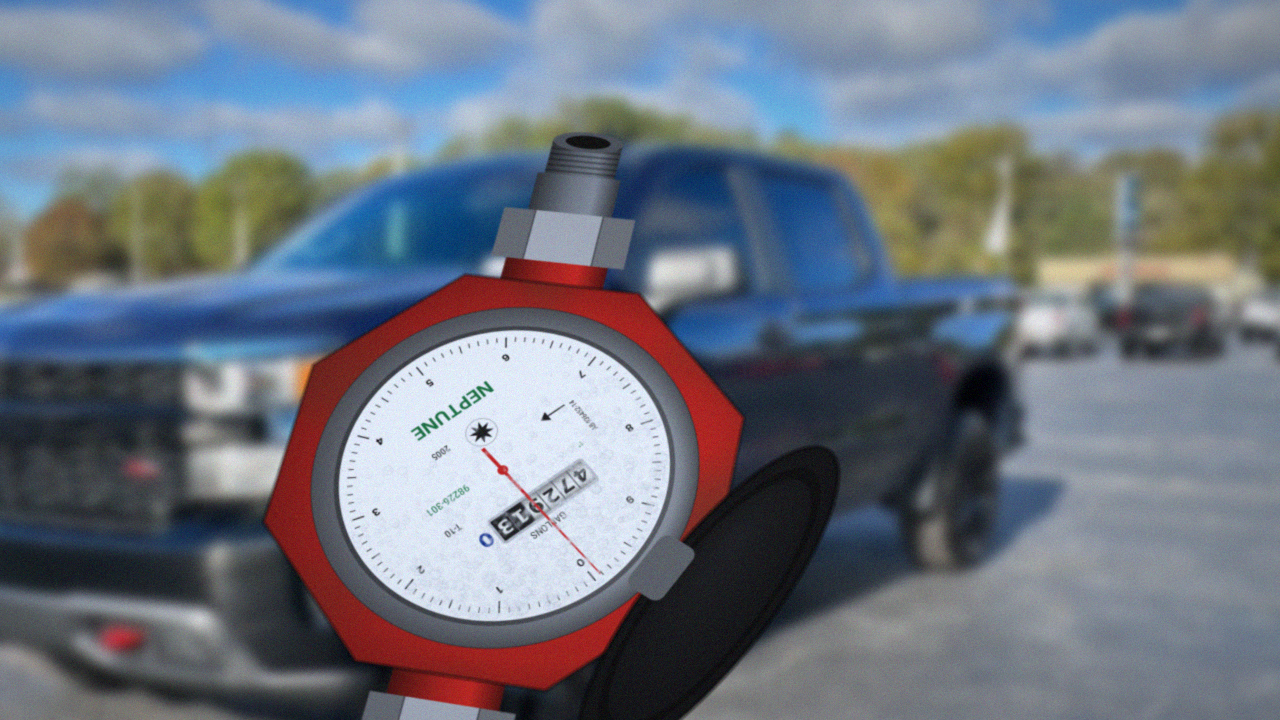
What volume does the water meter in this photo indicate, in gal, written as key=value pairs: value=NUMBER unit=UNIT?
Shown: value=4729129.9 unit=gal
